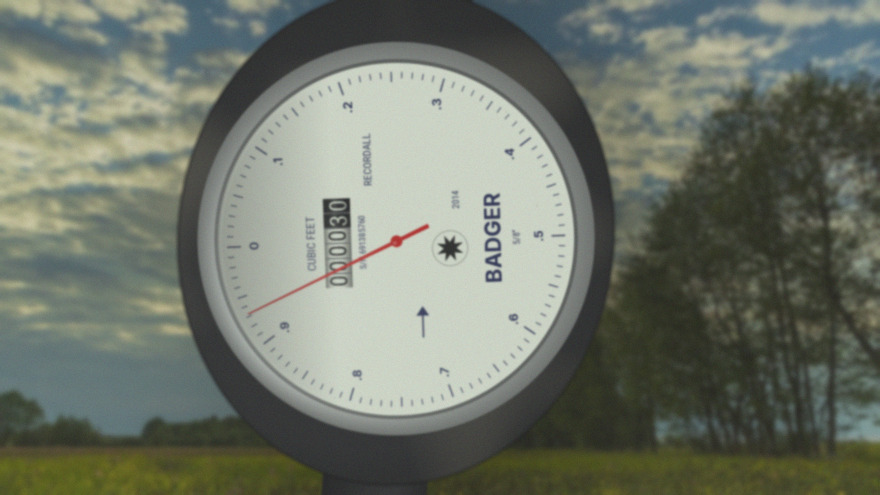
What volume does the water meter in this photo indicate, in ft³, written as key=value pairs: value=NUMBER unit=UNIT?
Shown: value=29.93 unit=ft³
